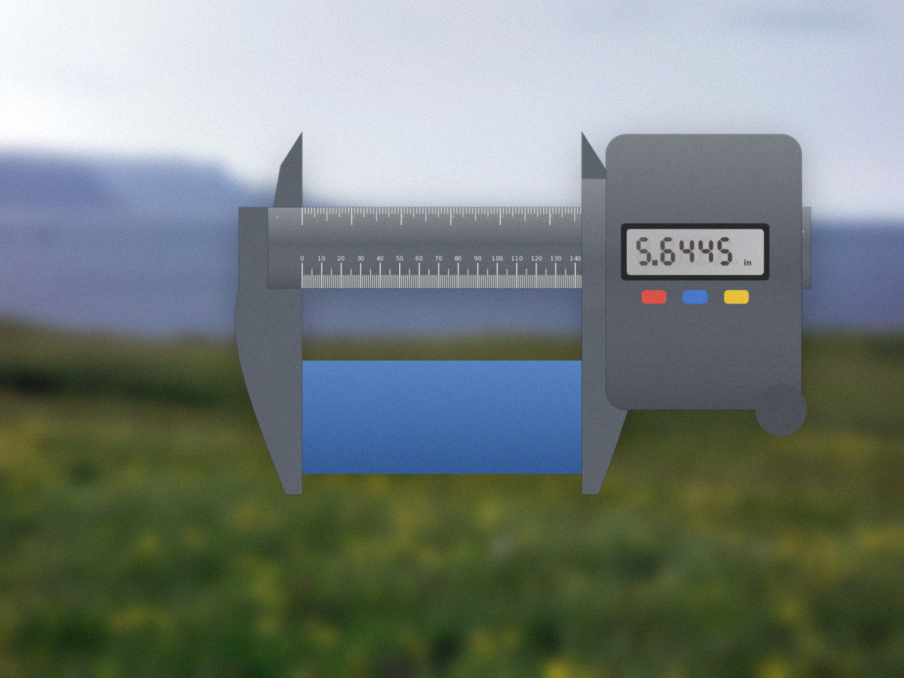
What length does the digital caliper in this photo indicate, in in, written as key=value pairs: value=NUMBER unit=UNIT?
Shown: value=5.6445 unit=in
